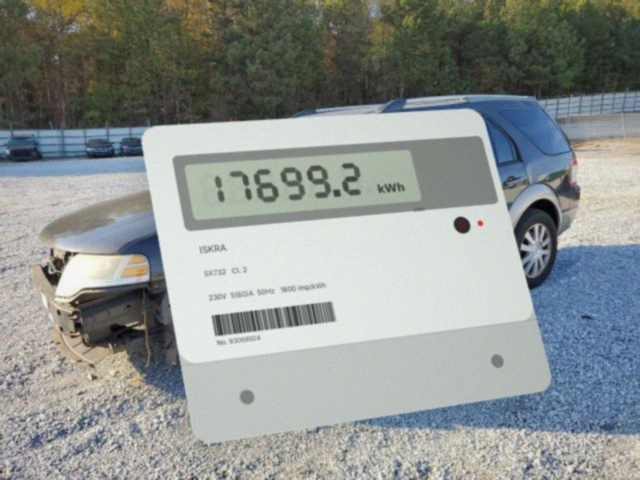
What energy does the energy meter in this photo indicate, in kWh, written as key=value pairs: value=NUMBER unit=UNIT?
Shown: value=17699.2 unit=kWh
